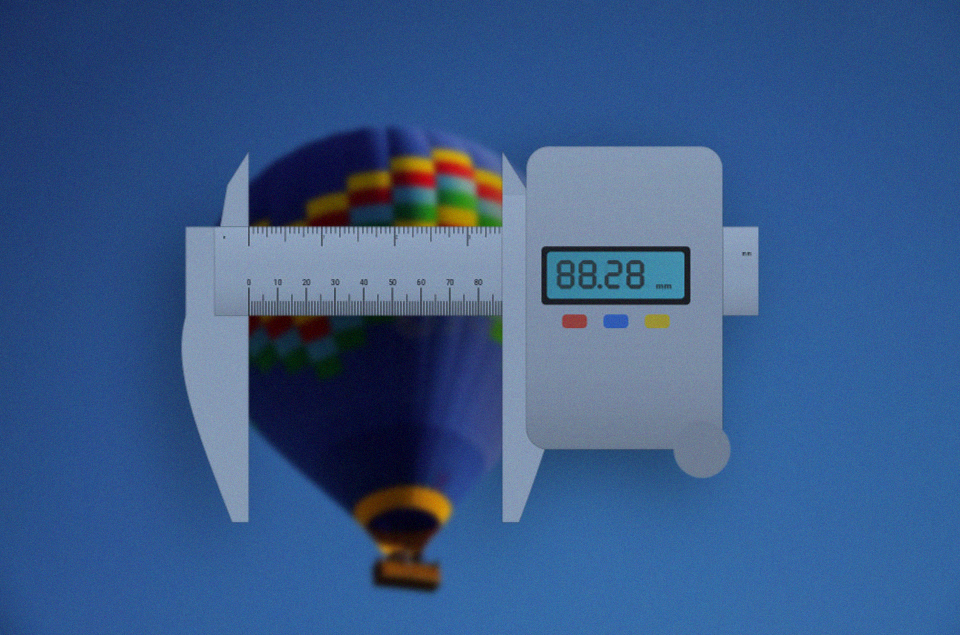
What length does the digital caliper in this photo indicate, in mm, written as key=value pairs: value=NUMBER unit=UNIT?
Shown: value=88.28 unit=mm
